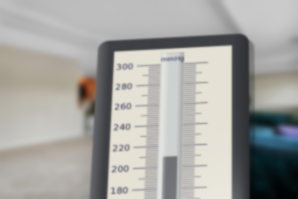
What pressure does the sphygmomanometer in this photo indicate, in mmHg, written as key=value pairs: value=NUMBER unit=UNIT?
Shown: value=210 unit=mmHg
